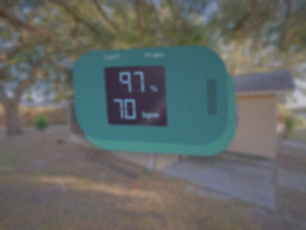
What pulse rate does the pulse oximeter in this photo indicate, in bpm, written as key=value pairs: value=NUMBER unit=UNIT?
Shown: value=70 unit=bpm
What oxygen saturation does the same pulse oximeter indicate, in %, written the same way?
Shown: value=97 unit=%
